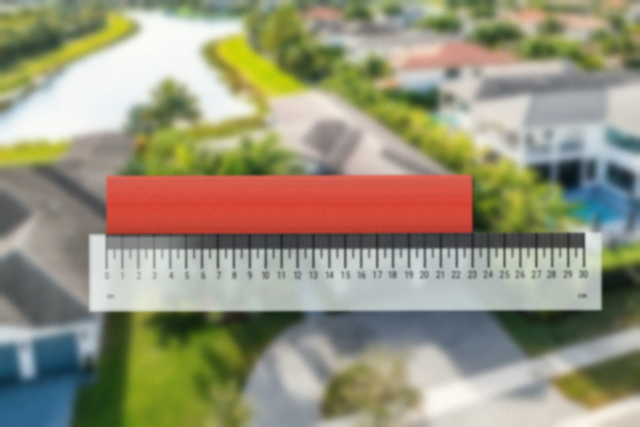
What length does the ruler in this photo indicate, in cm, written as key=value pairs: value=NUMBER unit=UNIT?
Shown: value=23 unit=cm
